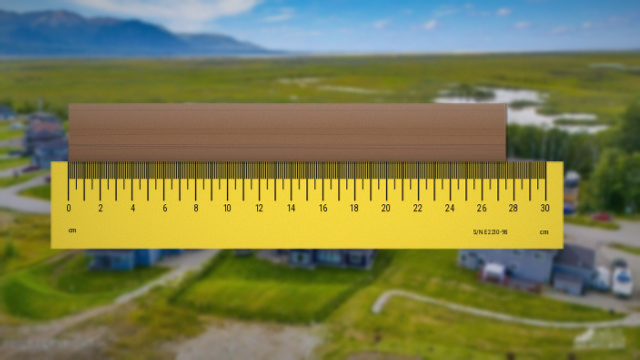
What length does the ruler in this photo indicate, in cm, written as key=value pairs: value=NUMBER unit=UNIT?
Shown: value=27.5 unit=cm
